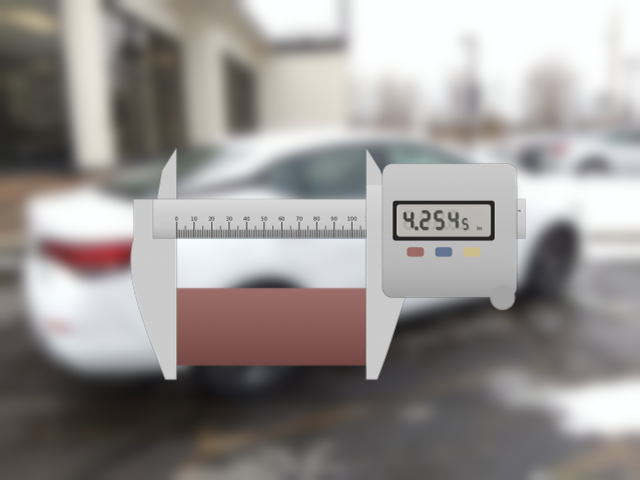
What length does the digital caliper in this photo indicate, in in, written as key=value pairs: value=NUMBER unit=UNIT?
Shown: value=4.2545 unit=in
